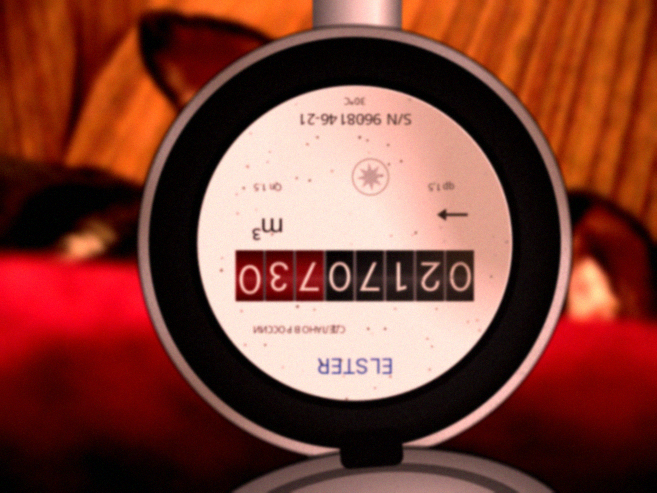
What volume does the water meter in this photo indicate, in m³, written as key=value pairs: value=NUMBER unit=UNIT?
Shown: value=2170.730 unit=m³
